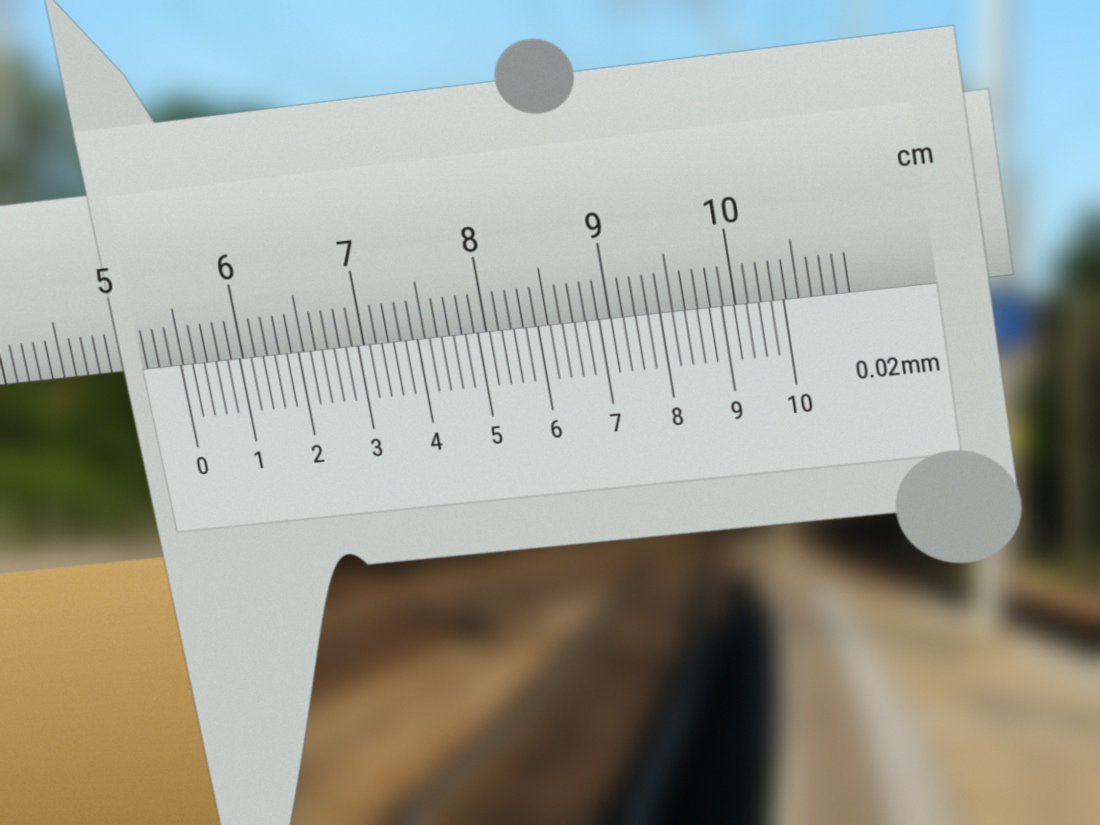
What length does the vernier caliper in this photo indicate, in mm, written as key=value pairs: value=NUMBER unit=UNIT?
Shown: value=54.8 unit=mm
